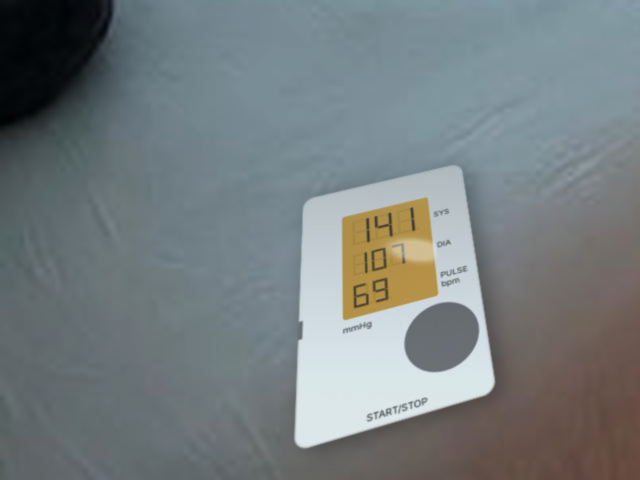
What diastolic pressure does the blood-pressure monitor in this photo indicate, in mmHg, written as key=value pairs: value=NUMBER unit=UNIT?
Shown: value=107 unit=mmHg
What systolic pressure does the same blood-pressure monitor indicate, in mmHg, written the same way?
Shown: value=141 unit=mmHg
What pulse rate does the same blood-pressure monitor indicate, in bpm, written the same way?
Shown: value=69 unit=bpm
